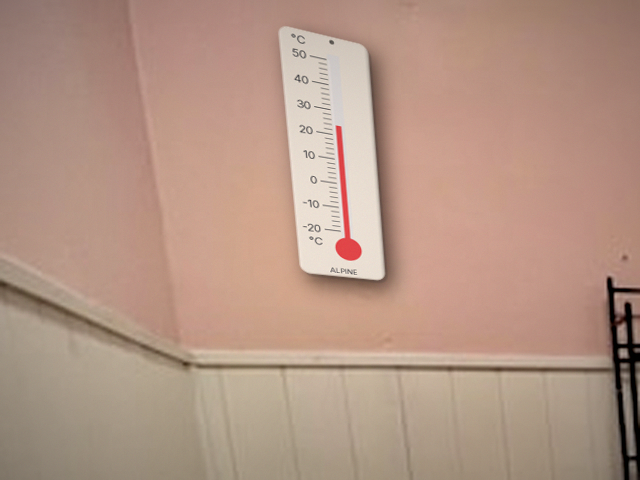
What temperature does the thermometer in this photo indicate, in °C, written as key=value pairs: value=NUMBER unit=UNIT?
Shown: value=24 unit=°C
